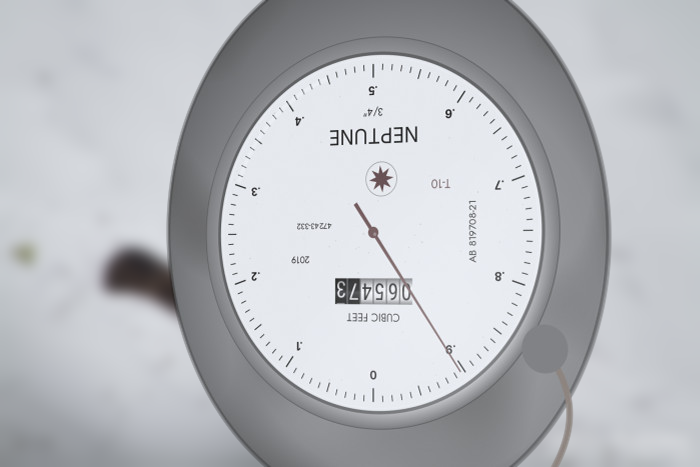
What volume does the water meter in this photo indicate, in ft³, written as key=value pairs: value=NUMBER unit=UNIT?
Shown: value=65472.90 unit=ft³
